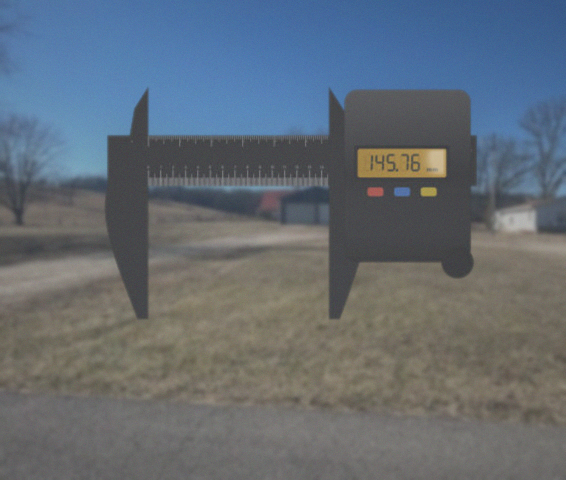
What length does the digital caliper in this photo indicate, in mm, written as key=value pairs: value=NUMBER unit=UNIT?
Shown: value=145.76 unit=mm
